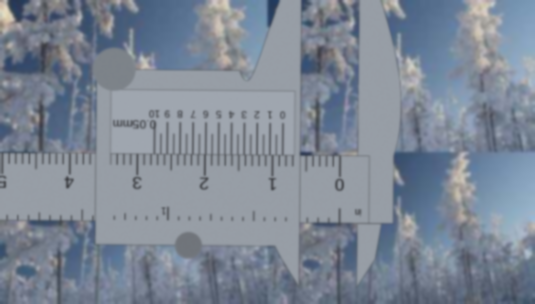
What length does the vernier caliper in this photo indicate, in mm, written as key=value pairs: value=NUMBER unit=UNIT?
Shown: value=8.5 unit=mm
